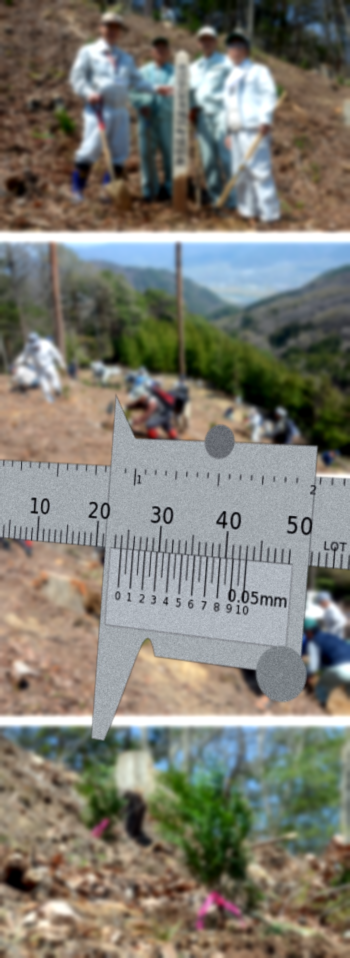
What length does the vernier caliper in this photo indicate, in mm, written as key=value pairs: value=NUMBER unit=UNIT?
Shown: value=24.0 unit=mm
